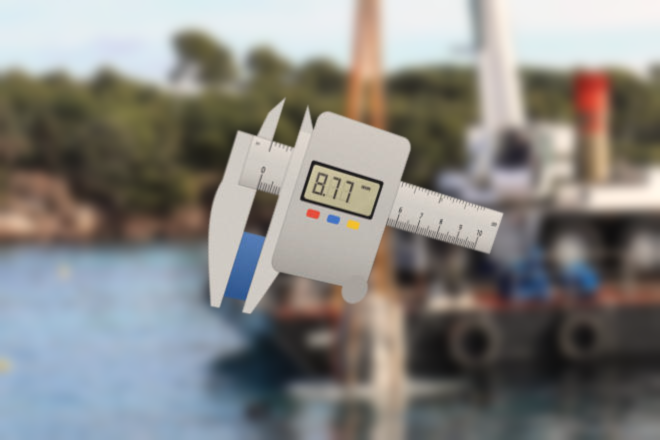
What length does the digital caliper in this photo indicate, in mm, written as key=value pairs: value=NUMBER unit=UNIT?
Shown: value=8.77 unit=mm
